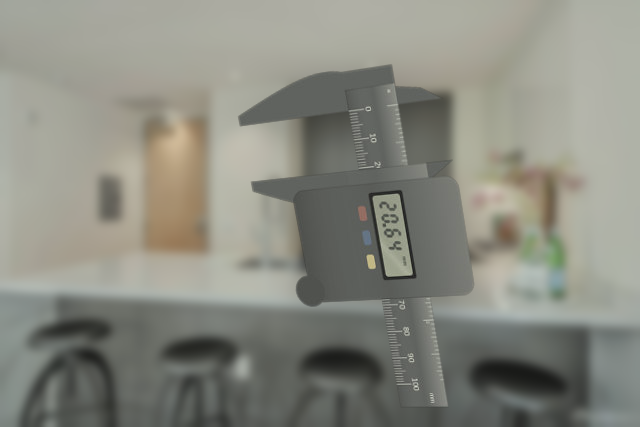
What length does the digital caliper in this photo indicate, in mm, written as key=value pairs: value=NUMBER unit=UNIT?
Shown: value=20.64 unit=mm
